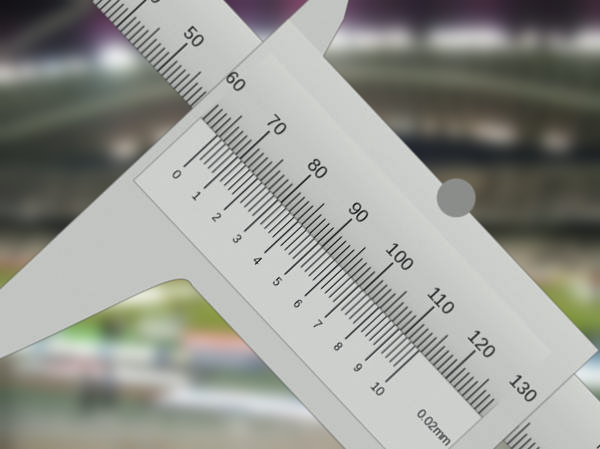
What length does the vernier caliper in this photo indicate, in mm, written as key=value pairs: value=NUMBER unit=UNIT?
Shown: value=64.6 unit=mm
